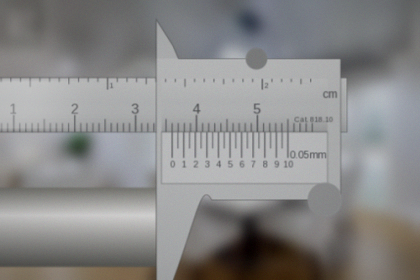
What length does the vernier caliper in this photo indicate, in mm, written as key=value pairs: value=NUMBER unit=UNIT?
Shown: value=36.0 unit=mm
